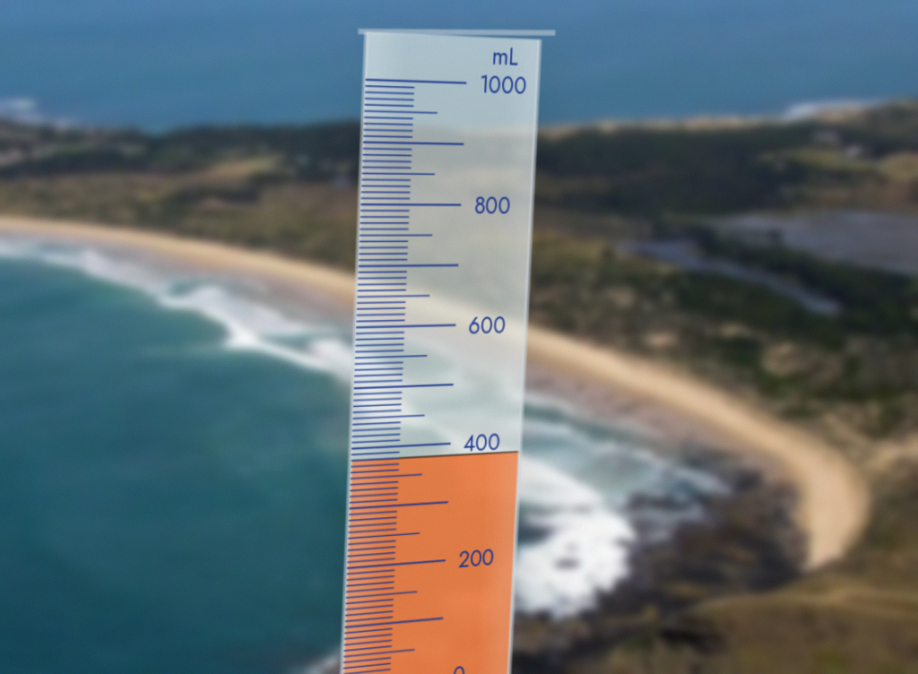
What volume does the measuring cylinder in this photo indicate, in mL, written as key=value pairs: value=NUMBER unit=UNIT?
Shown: value=380 unit=mL
